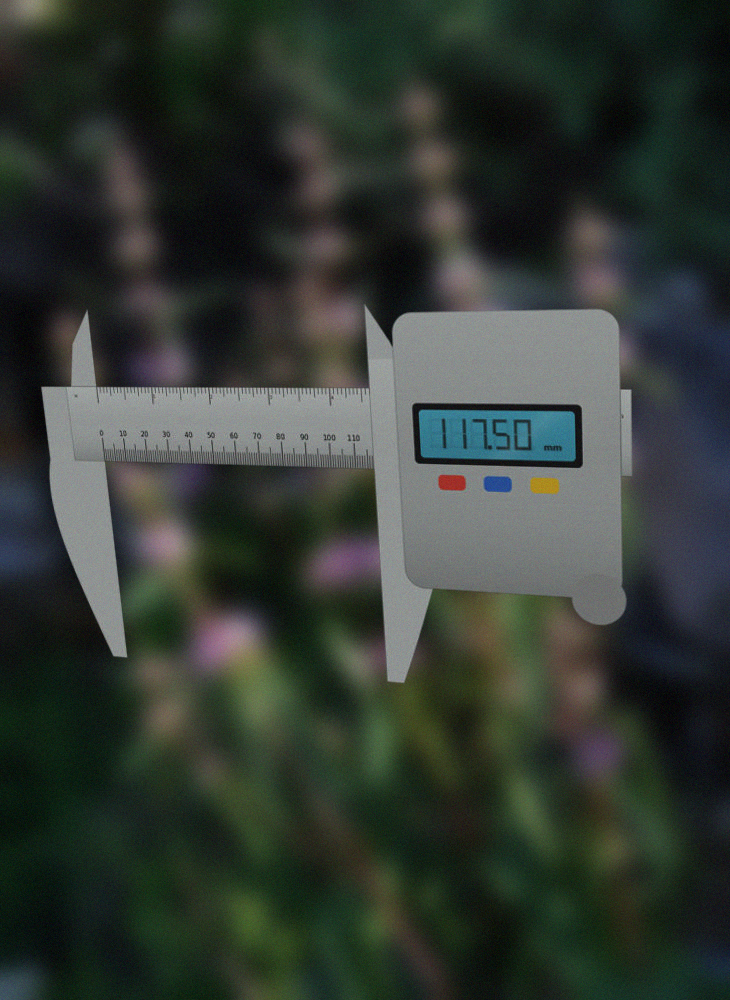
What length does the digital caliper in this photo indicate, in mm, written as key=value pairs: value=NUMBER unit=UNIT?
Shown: value=117.50 unit=mm
